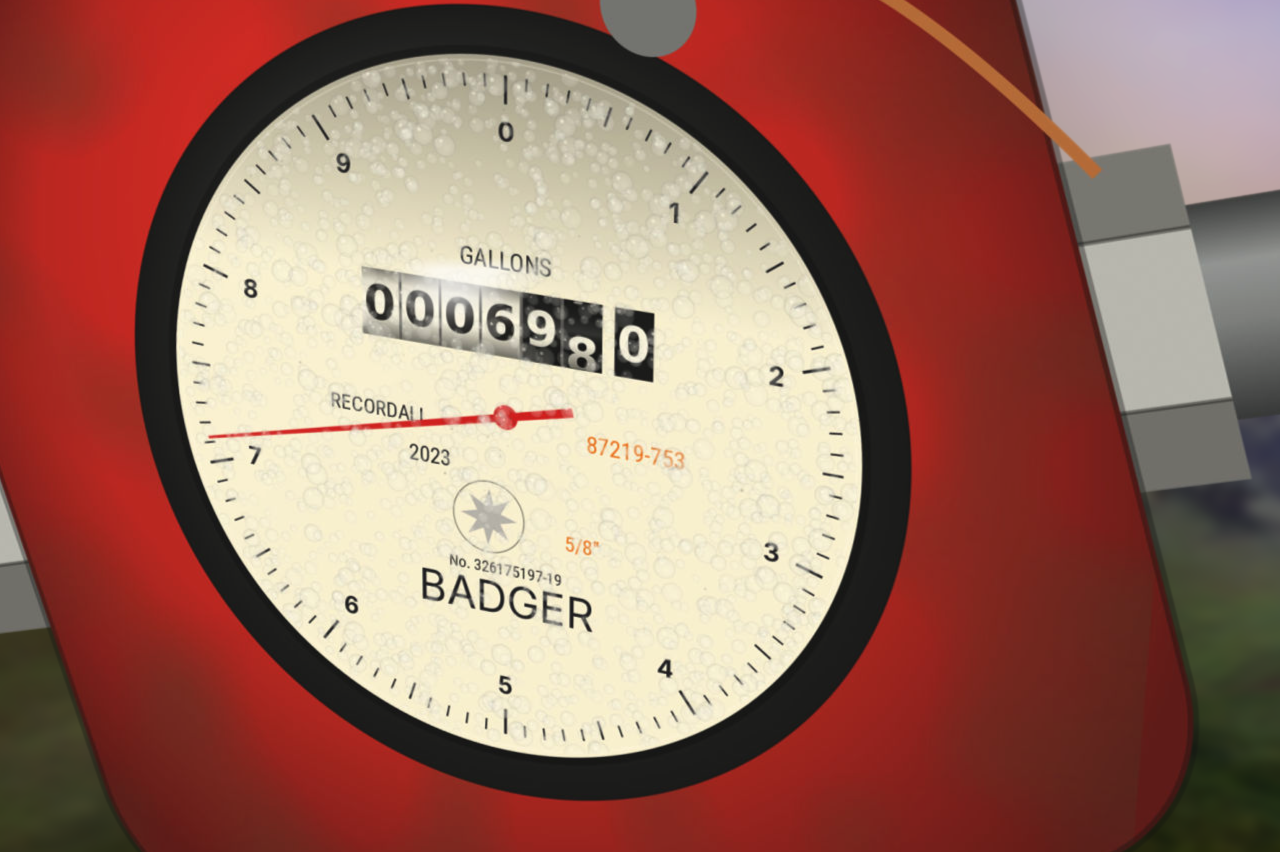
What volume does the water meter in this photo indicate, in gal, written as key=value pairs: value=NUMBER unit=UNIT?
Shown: value=6977.1 unit=gal
